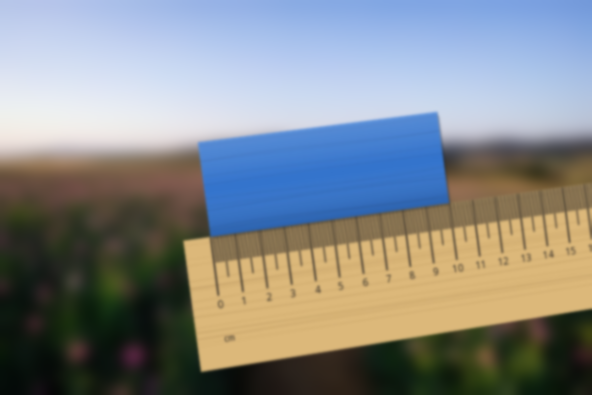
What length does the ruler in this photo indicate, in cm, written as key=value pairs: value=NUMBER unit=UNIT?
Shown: value=10 unit=cm
